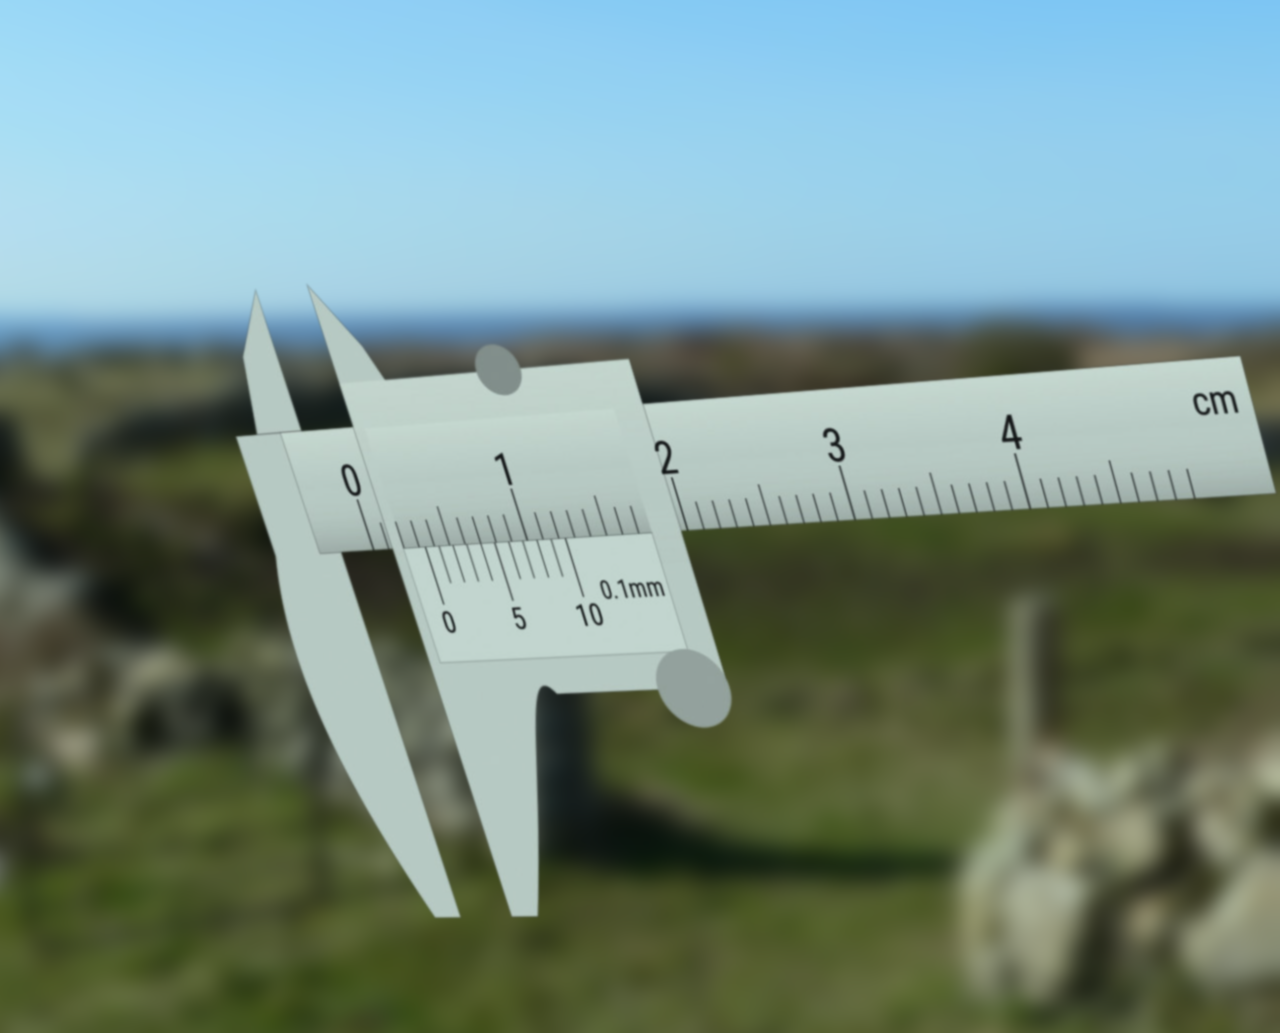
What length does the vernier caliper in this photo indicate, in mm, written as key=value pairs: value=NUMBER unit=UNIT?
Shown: value=3.4 unit=mm
